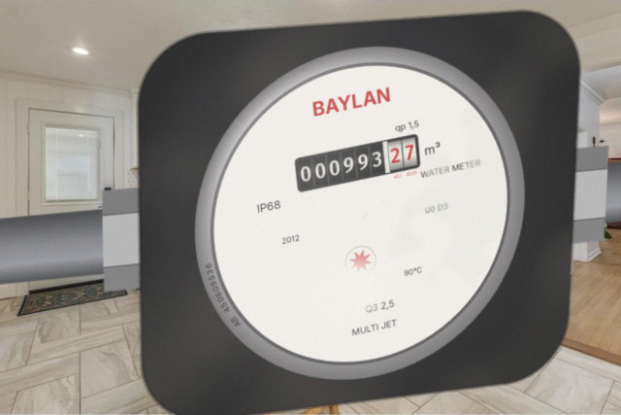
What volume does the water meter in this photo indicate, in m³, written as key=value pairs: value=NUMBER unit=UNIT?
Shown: value=993.27 unit=m³
